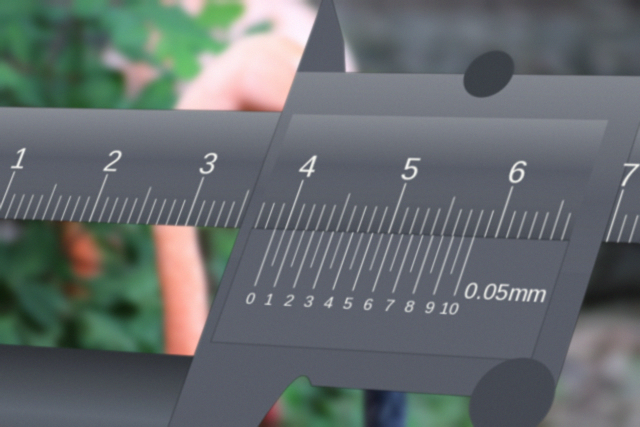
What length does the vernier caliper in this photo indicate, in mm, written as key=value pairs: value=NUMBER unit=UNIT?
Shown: value=39.0 unit=mm
